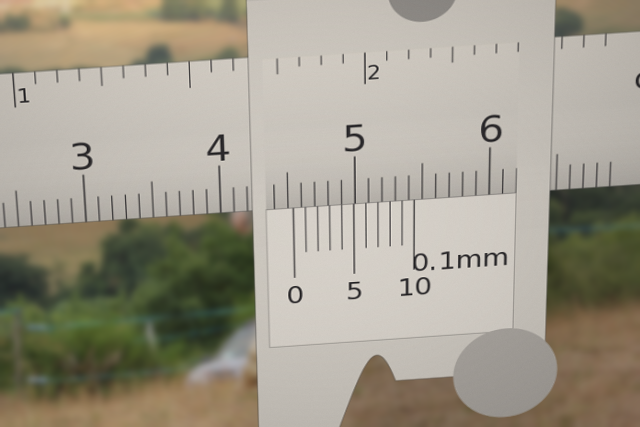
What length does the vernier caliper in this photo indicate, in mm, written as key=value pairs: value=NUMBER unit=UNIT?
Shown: value=45.4 unit=mm
